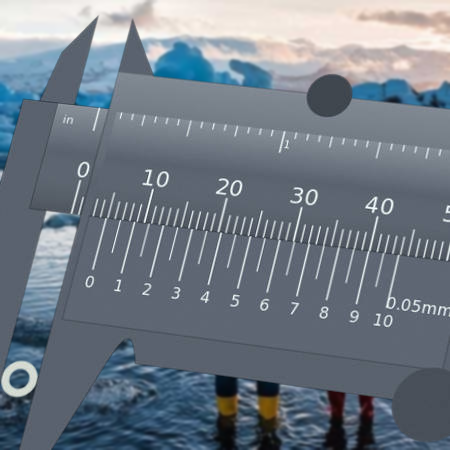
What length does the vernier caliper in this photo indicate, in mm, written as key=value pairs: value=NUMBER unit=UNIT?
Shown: value=4.8 unit=mm
